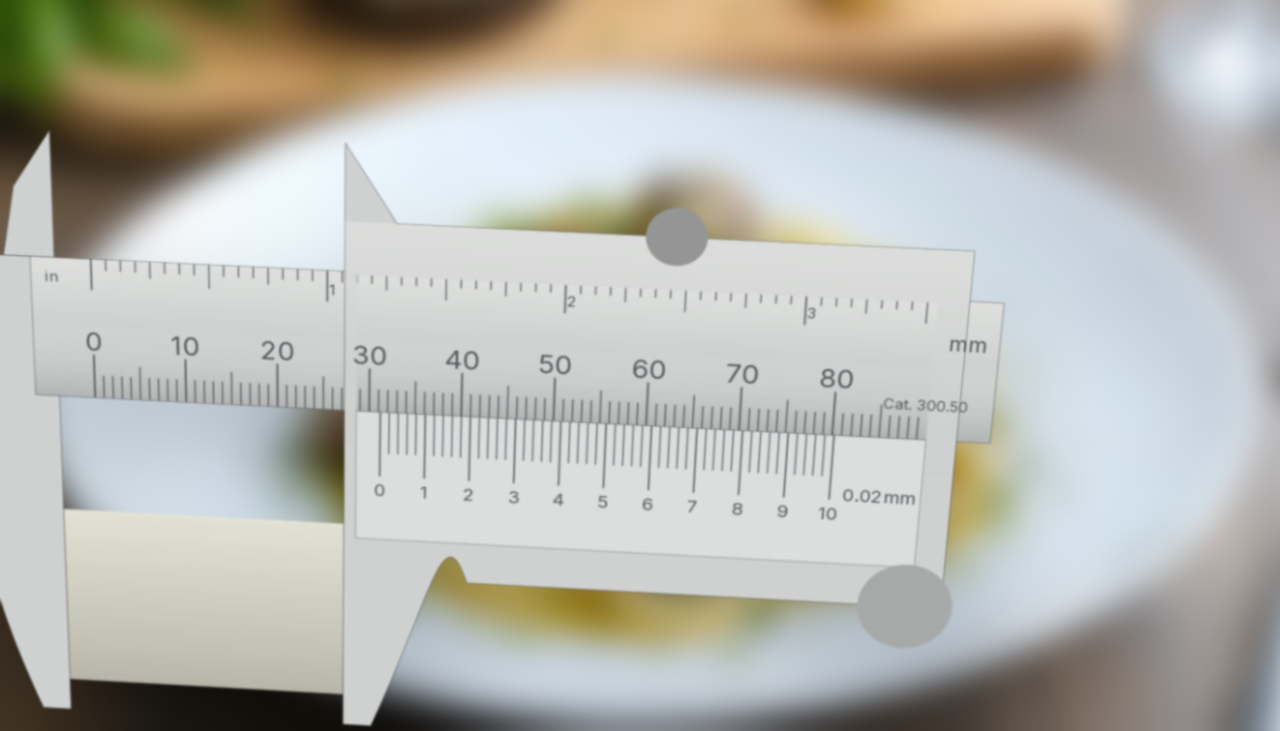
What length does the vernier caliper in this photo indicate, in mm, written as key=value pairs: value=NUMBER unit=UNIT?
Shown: value=31.2 unit=mm
